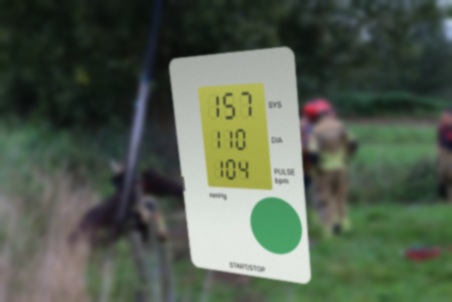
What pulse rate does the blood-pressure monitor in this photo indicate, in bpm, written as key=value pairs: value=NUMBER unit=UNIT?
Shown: value=104 unit=bpm
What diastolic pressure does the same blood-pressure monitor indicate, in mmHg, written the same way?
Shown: value=110 unit=mmHg
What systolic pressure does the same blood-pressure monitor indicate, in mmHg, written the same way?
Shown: value=157 unit=mmHg
